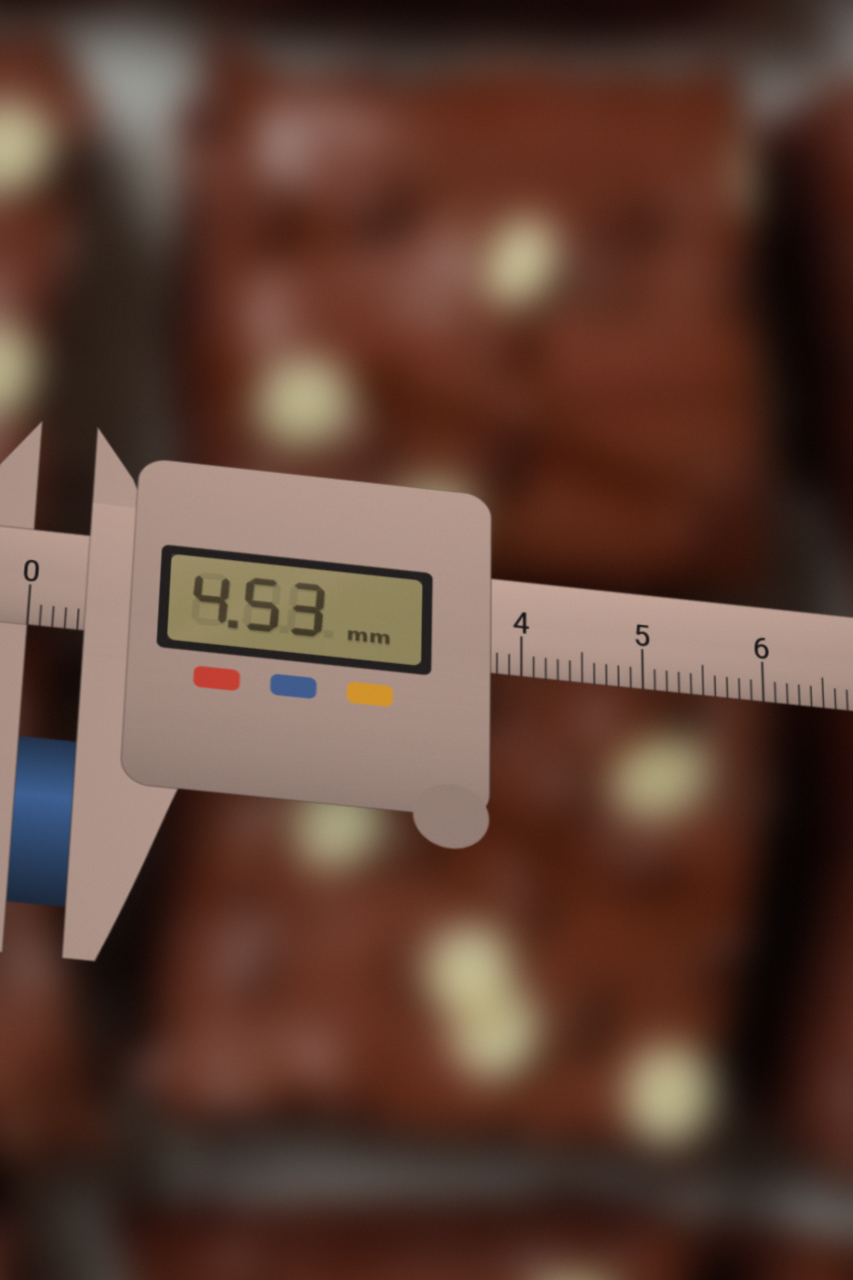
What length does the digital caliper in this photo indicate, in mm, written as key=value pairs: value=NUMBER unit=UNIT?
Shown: value=4.53 unit=mm
